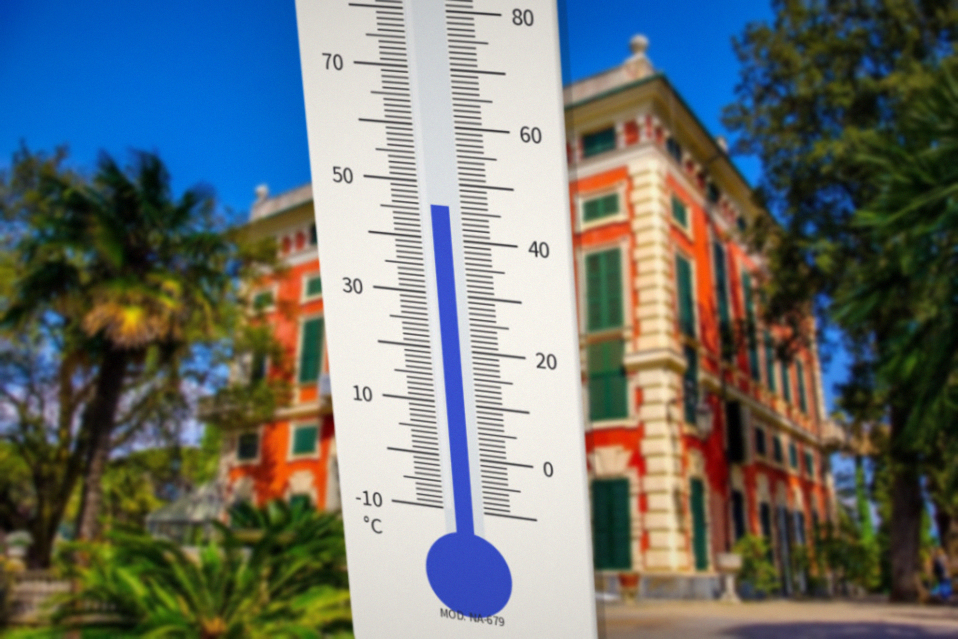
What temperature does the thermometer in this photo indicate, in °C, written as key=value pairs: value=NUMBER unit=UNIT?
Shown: value=46 unit=°C
